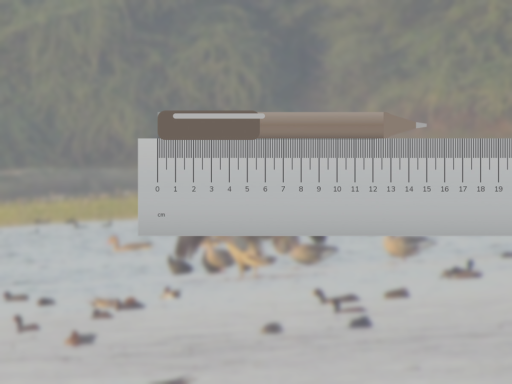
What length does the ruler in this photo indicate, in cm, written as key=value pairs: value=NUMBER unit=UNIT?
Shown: value=15 unit=cm
